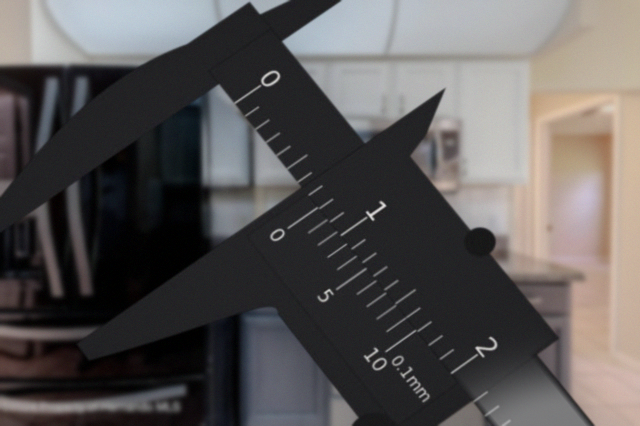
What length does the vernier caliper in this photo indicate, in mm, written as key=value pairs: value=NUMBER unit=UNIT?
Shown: value=7.9 unit=mm
